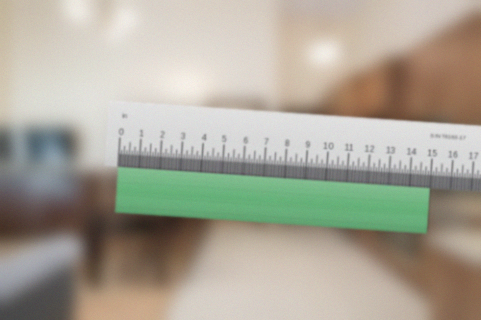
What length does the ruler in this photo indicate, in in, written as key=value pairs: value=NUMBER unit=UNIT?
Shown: value=15 unit=in
